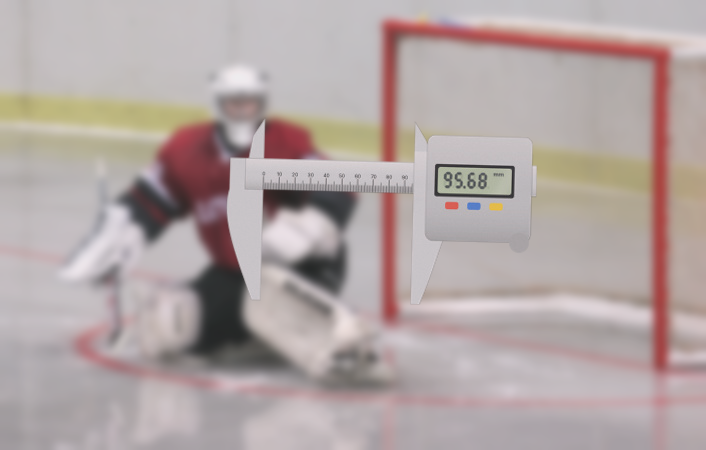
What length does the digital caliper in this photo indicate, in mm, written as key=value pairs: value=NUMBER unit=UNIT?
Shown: value=95.68 unit=mm
